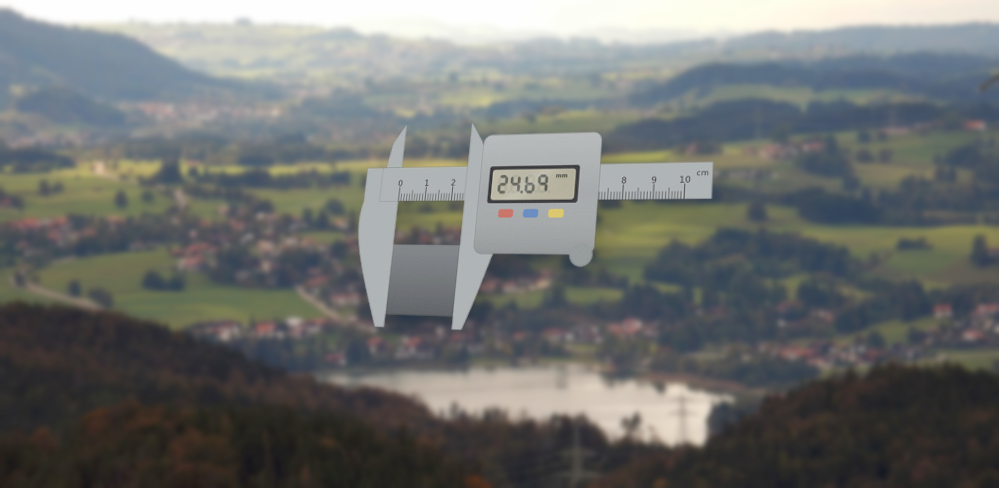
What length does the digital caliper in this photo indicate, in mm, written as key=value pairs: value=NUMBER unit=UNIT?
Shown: value=24.69 unit=mm
